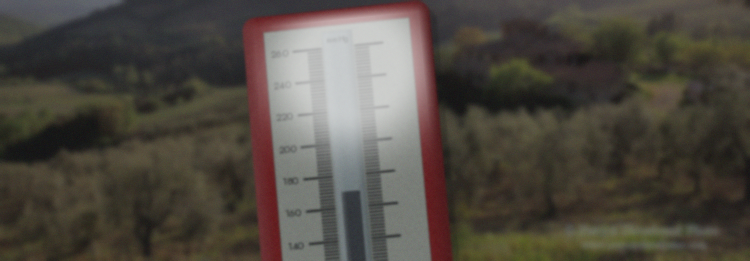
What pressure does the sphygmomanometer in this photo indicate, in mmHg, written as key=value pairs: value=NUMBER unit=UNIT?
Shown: value=170 unit=mmHg
